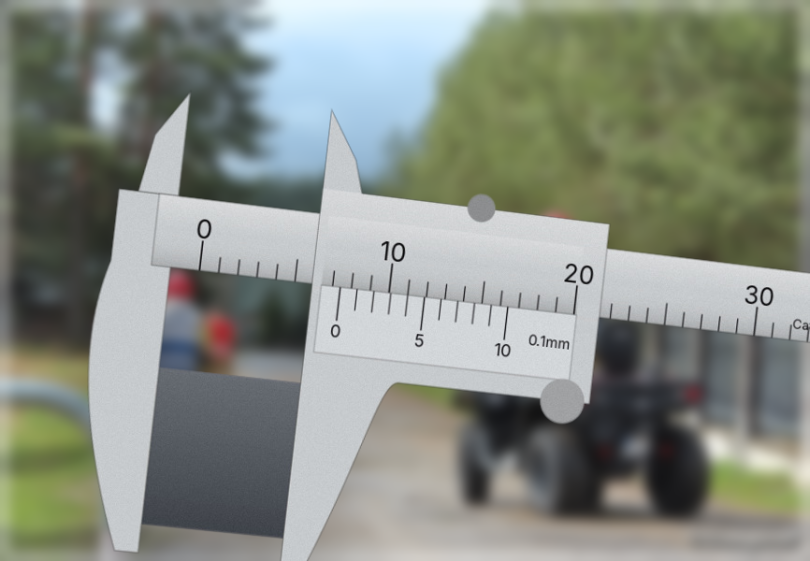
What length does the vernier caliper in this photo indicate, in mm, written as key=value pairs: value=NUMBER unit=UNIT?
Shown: value=7.4 unit=mm
